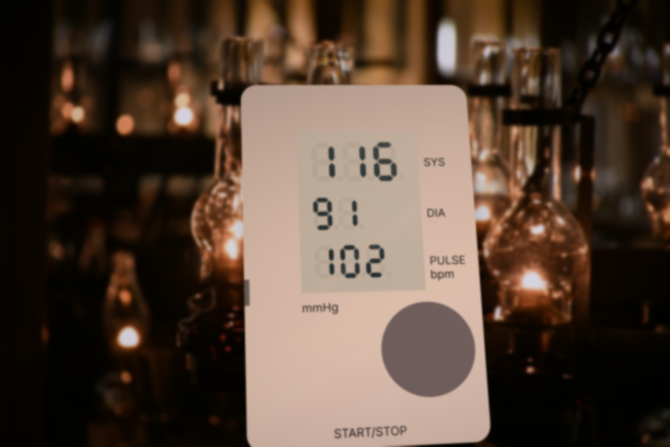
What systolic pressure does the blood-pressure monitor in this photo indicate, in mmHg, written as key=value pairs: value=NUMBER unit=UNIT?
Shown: value=116 unit=mmHg
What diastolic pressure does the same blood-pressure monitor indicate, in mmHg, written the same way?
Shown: value=91 unit=mmHg
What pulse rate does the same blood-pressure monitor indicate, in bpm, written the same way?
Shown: value=102 unit=bpm
